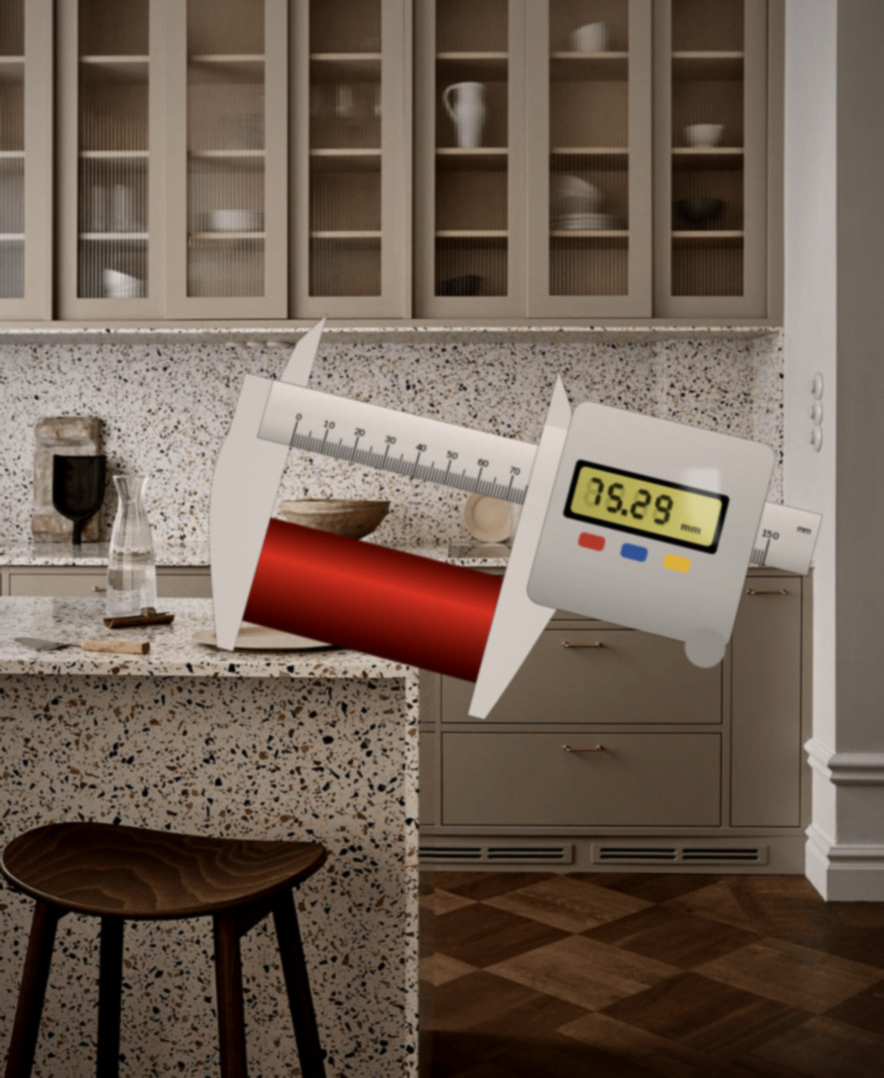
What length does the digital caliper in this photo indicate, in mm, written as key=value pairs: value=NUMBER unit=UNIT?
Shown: value=75.29 unit=mm
